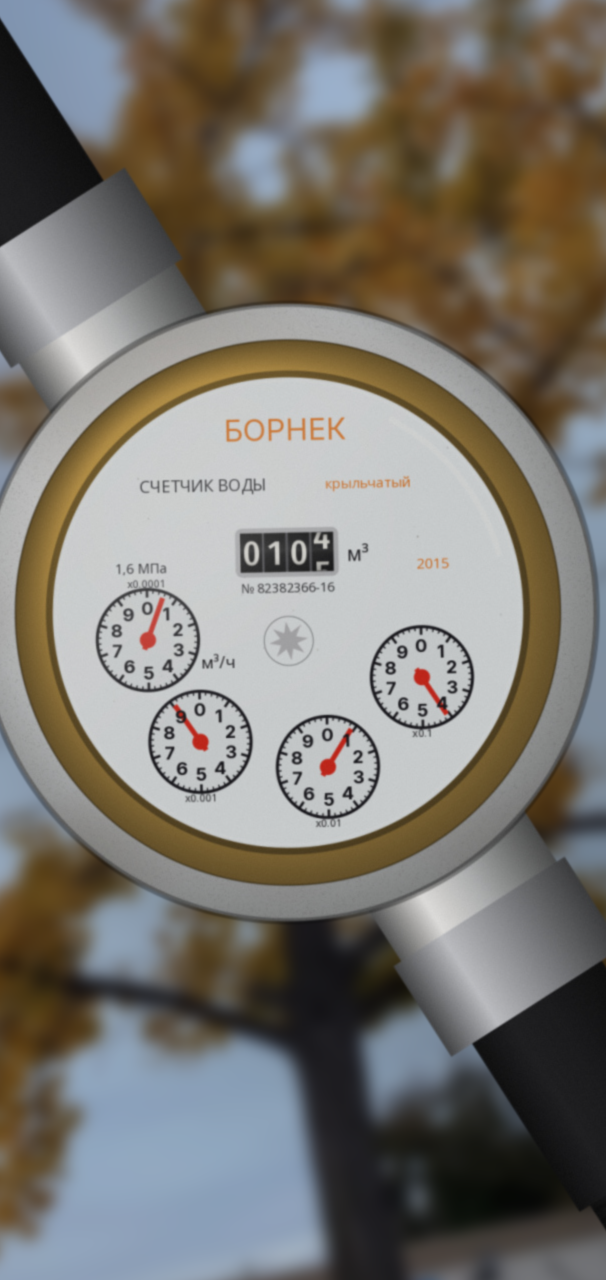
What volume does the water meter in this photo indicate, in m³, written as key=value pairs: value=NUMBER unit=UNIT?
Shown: value=104.4090 unit=m³
